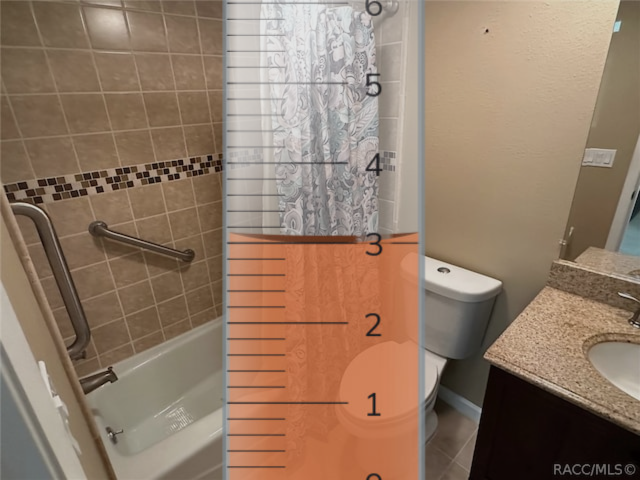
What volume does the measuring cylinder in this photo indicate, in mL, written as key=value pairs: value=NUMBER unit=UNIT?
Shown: value=3 unit=mL
